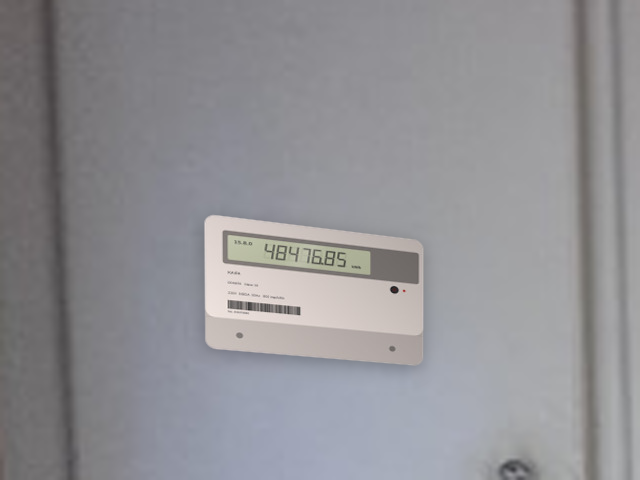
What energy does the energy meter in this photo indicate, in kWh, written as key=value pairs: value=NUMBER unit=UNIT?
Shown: value=48476.85 unit=kWh
